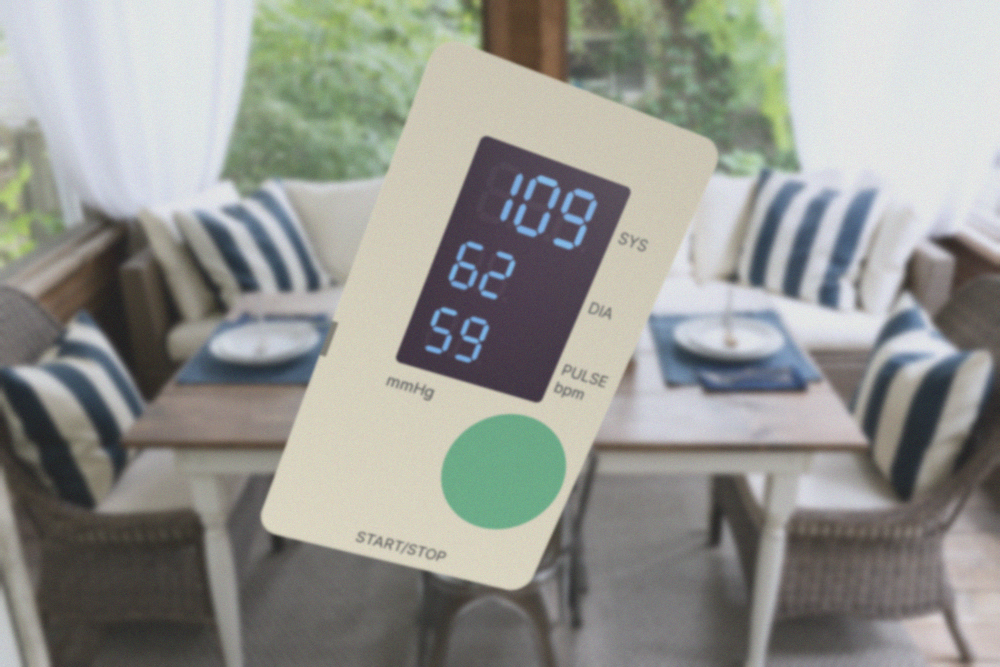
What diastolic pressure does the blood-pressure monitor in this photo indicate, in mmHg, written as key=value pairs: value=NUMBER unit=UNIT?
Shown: value=62 unit=mmHg
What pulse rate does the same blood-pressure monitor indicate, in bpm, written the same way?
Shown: value=59 unit=bpm
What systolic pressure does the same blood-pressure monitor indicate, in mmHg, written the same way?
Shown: value=109 unit=mmHg
